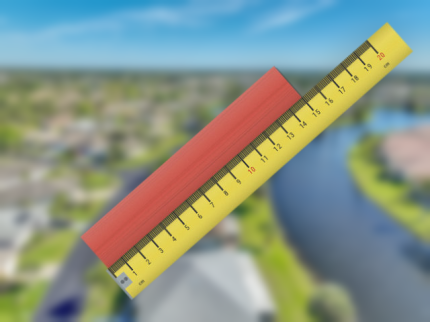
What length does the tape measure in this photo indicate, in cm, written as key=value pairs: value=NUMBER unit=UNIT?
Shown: value=15 unit=cm
